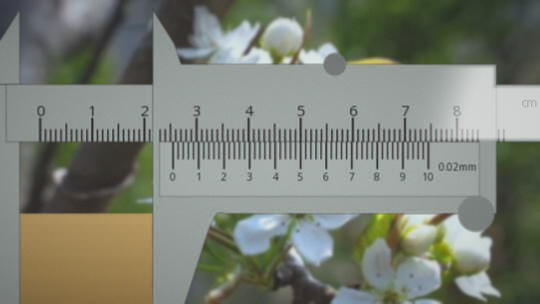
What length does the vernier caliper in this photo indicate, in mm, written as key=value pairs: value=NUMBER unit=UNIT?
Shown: value=25.5 unit=mm
